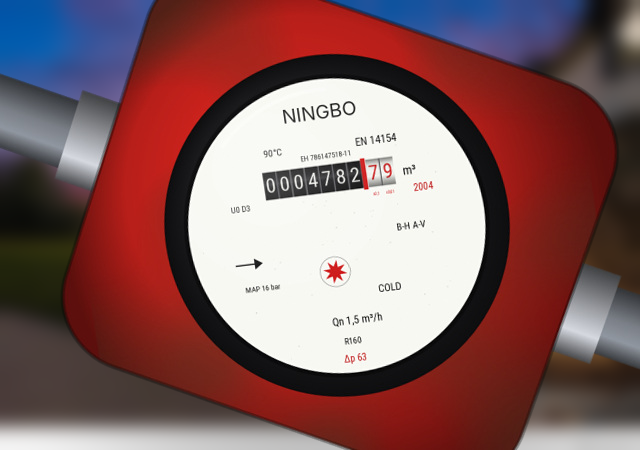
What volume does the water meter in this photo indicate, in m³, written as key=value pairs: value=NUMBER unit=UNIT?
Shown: value=4782.79 unit=m³
